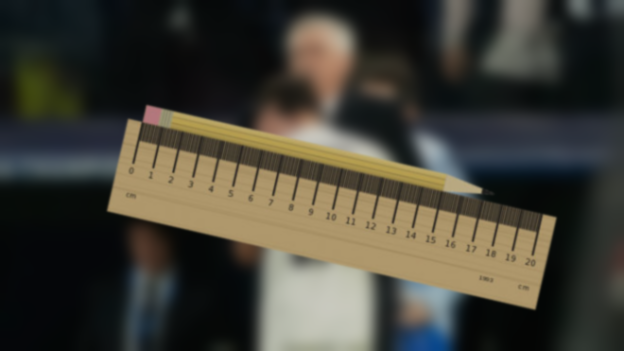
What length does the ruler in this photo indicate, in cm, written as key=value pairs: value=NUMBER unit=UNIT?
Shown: value=17.5 unit=cm
